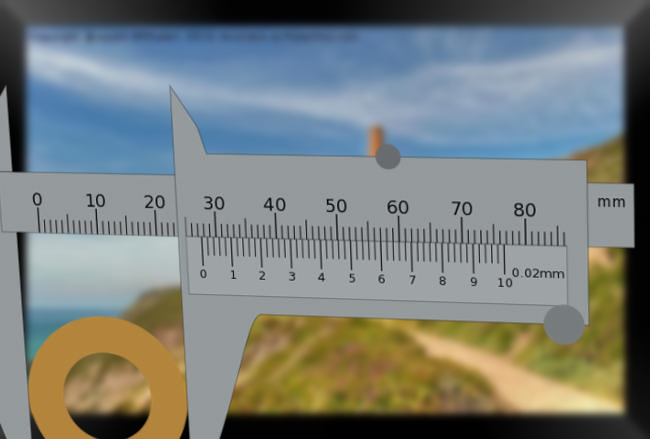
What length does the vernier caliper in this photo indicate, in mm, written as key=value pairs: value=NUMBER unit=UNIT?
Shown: value=27.6 unit=mm
